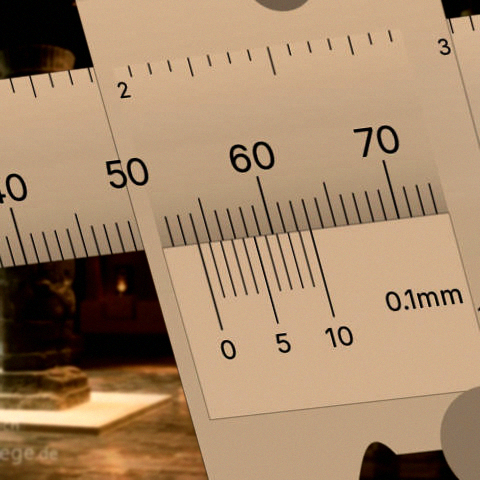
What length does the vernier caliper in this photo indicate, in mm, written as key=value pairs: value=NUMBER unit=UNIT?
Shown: value=54.0 unit=mm
